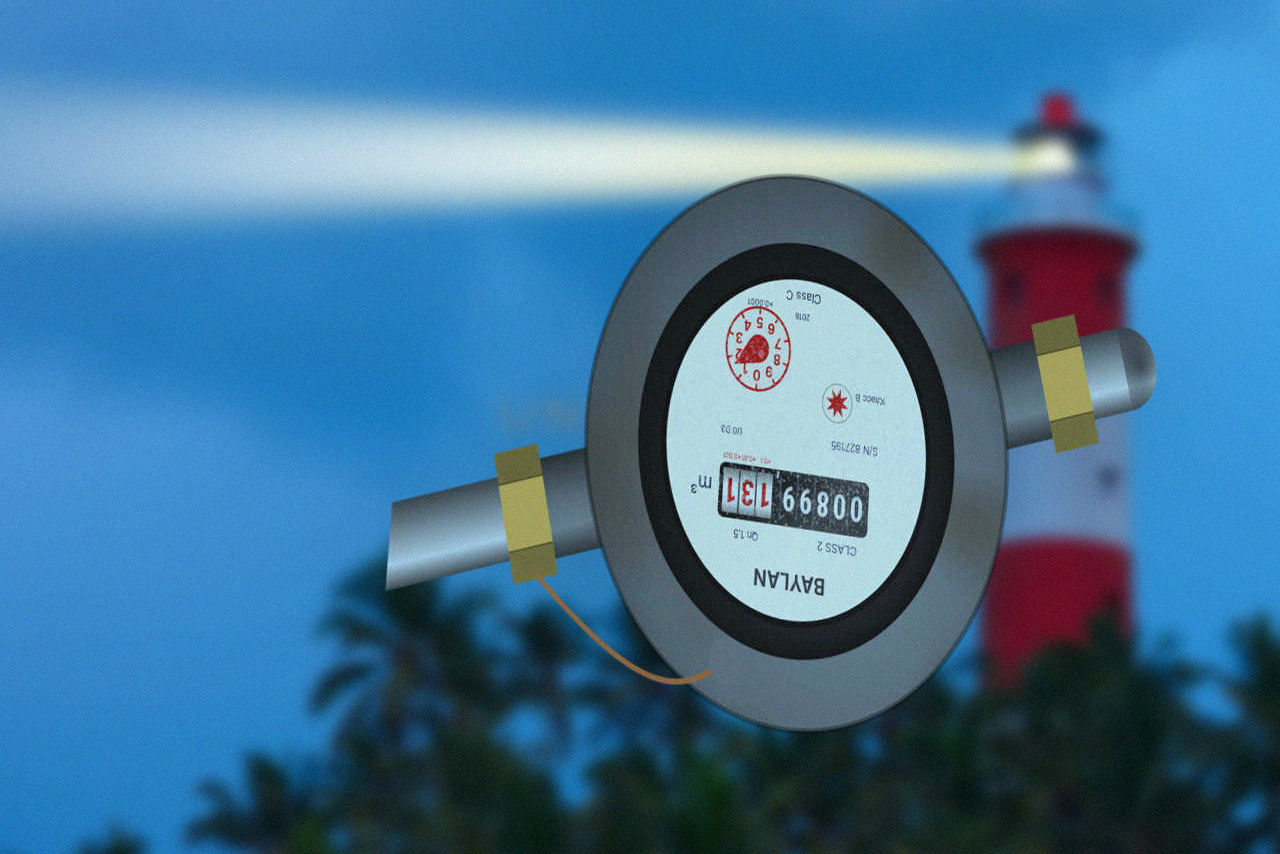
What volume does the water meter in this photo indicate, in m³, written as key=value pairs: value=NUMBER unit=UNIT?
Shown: value=899.1311 unit=m³
